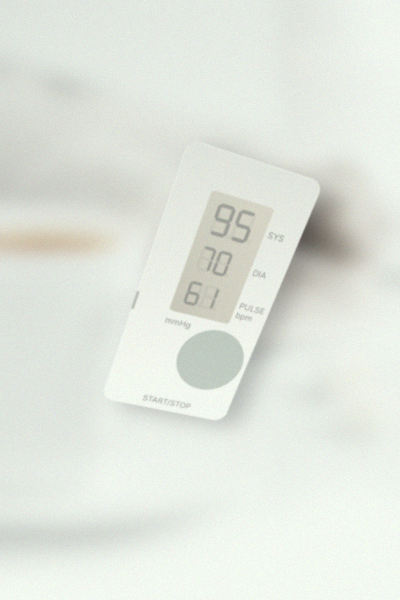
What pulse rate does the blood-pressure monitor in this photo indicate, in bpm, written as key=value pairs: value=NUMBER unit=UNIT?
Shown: value=61 unit=bpm
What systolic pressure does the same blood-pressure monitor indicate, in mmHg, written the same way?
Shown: value=95 unit=mmHg
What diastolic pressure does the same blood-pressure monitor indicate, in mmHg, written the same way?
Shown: value=70 unit=mmHg
